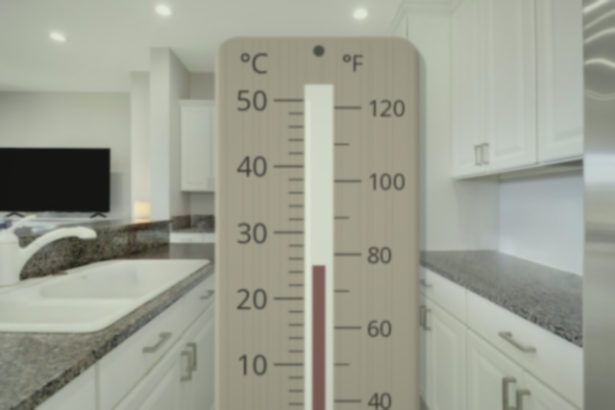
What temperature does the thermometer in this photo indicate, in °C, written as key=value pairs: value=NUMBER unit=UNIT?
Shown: value=25 unit=°C
